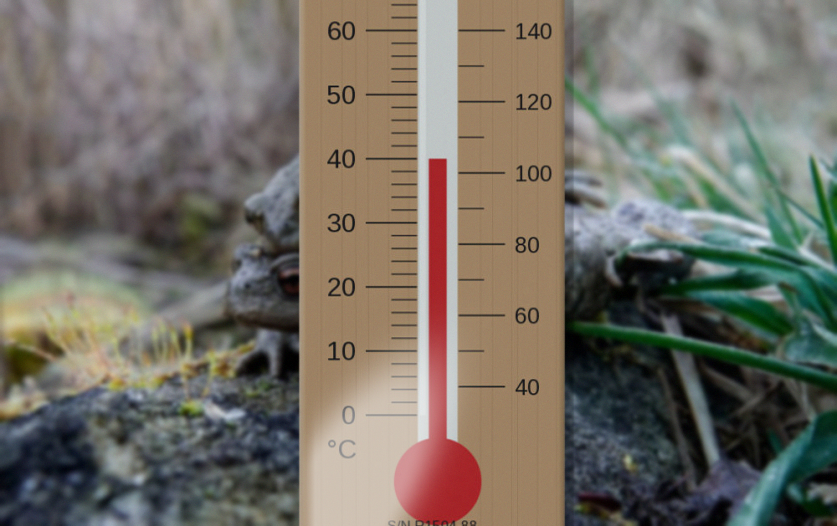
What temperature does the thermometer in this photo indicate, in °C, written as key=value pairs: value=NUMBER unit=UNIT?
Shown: value=40 unit=°C
